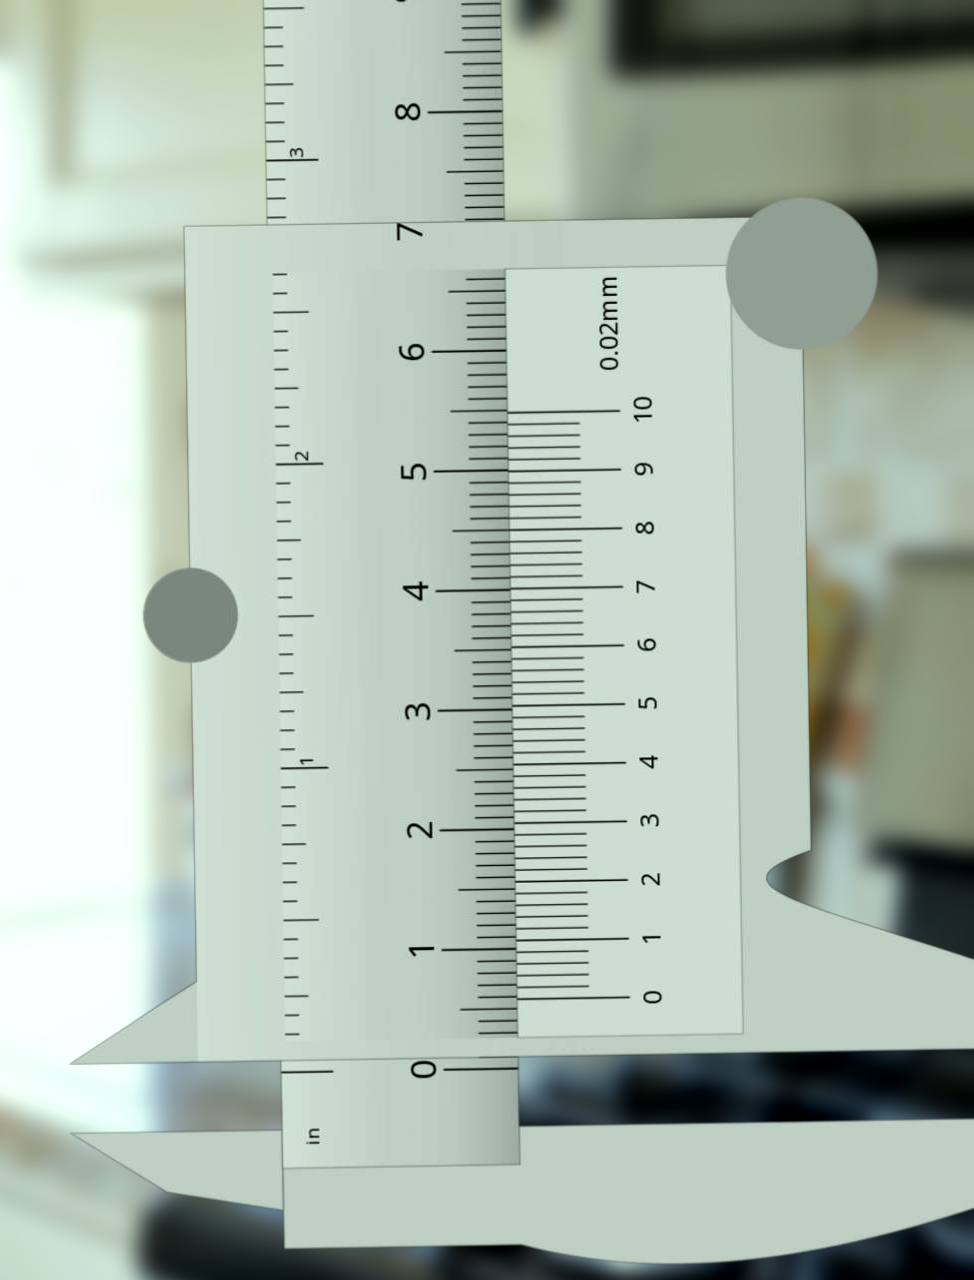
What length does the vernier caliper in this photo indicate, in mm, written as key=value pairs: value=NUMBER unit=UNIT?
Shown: value=5.8 unit=mm
